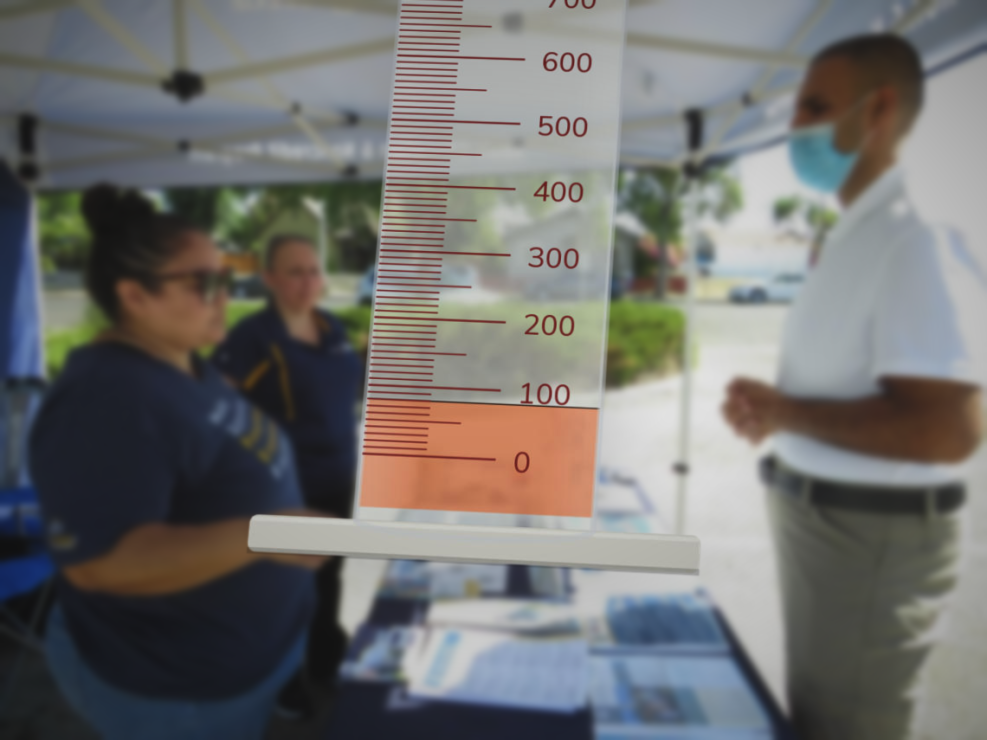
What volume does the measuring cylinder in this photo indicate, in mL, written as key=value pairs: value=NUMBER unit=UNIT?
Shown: value=80 unit=mL
